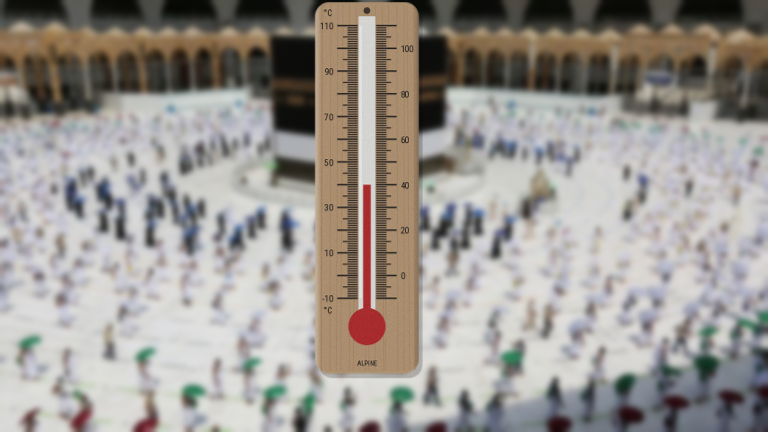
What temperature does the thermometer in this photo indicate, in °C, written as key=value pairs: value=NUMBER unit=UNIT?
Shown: value=40 unit=°C
